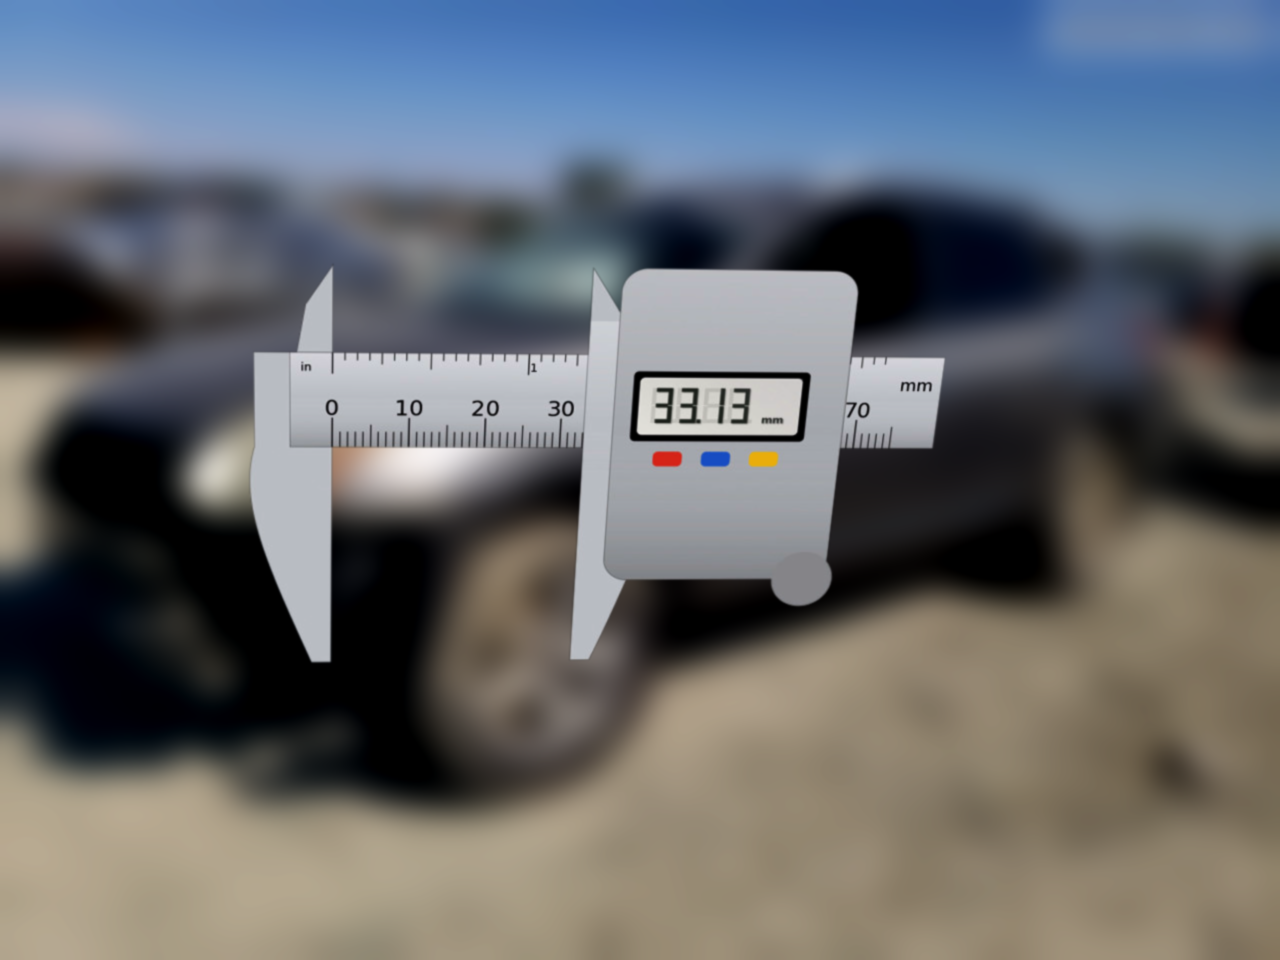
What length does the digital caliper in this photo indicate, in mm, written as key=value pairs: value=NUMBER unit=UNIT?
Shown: value=33.13 unit=mm
